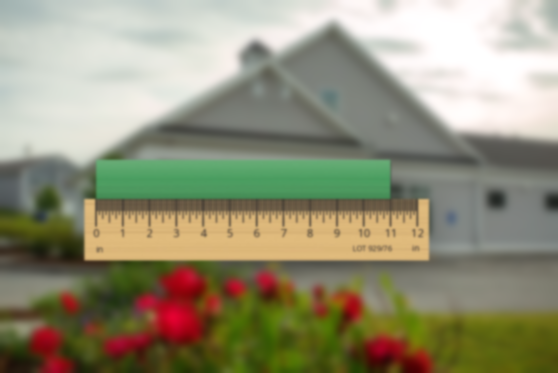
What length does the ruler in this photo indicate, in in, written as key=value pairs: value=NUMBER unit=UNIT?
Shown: value=11 unit=in
